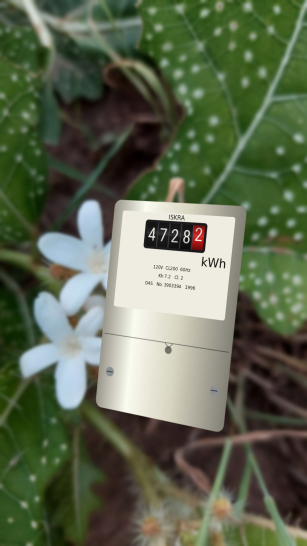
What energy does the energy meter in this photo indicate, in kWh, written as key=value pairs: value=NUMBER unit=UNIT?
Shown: value=4728.2 unit=kWh
